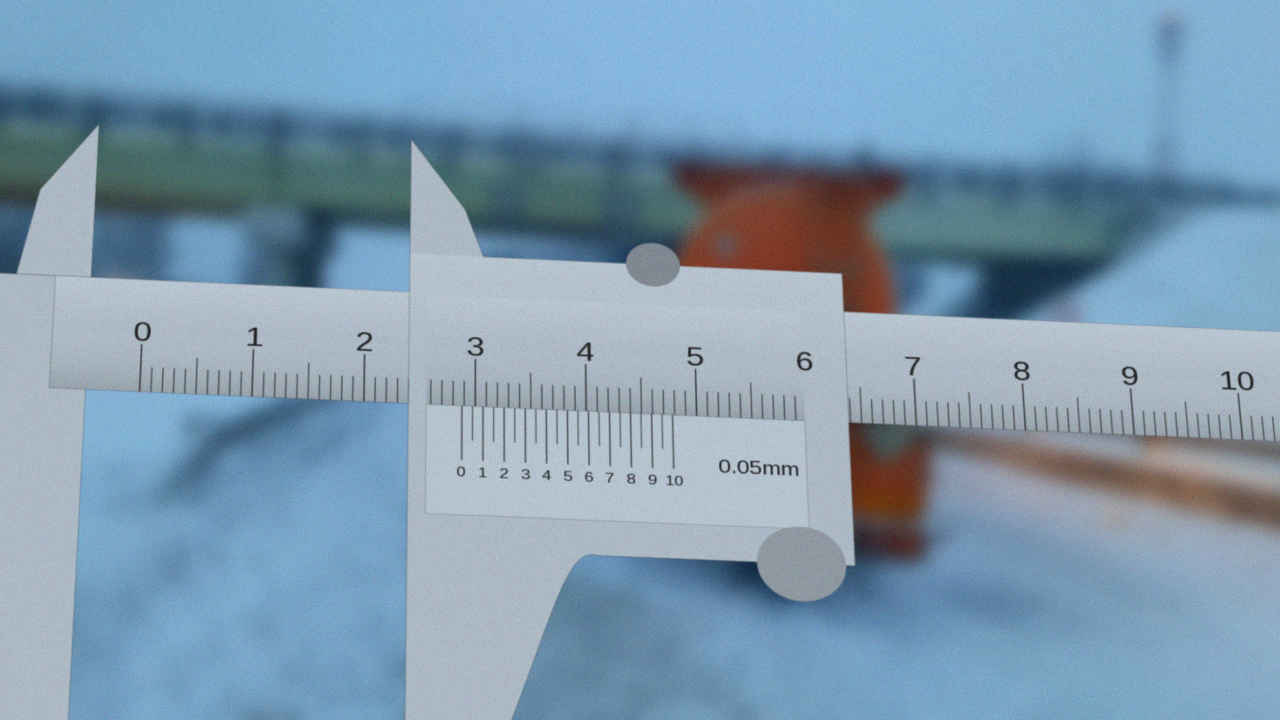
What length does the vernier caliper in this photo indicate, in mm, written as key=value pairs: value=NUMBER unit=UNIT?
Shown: value=28.8 unit=mm
